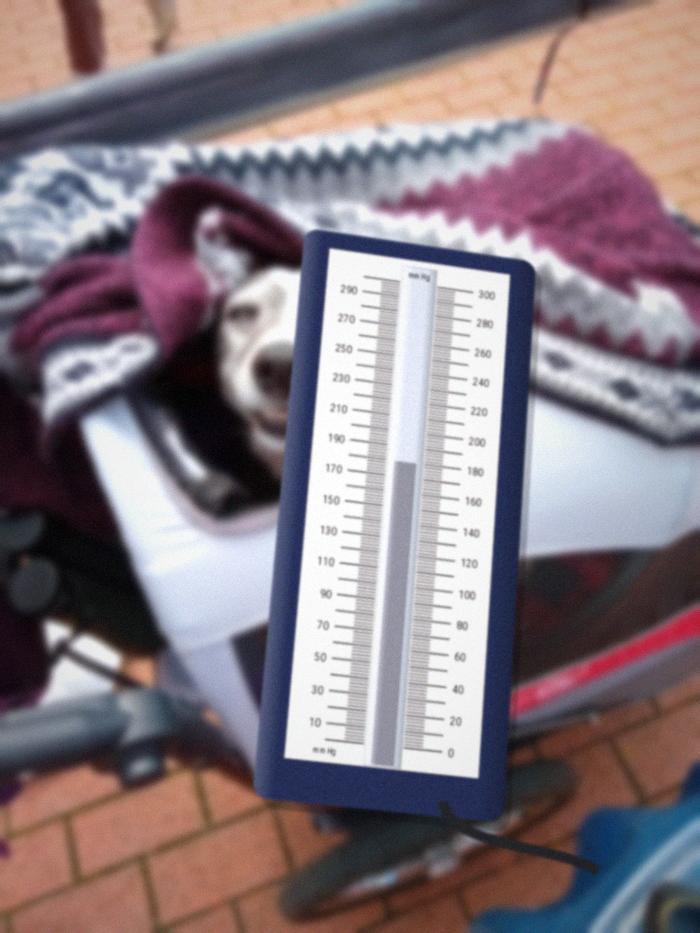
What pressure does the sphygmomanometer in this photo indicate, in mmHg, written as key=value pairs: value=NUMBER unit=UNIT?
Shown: value=180 unit=mmHg
